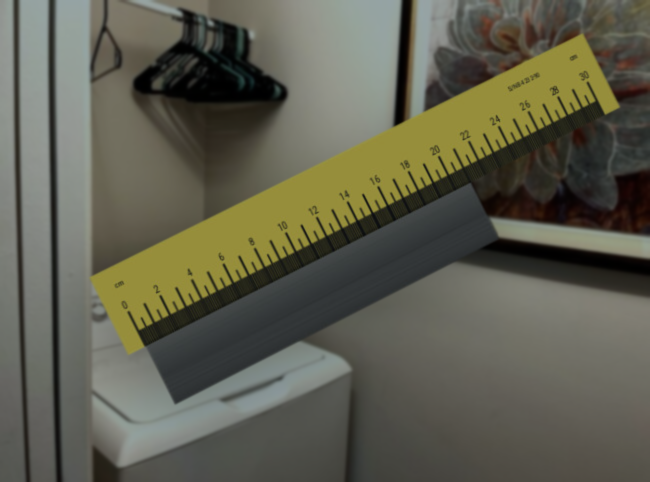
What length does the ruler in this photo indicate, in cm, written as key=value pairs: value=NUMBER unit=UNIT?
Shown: value=21 unit=cm
